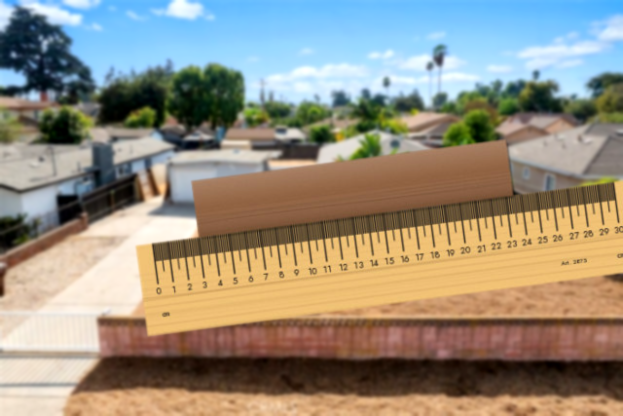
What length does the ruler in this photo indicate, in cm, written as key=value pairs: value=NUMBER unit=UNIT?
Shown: value=20.5 unit=cm
